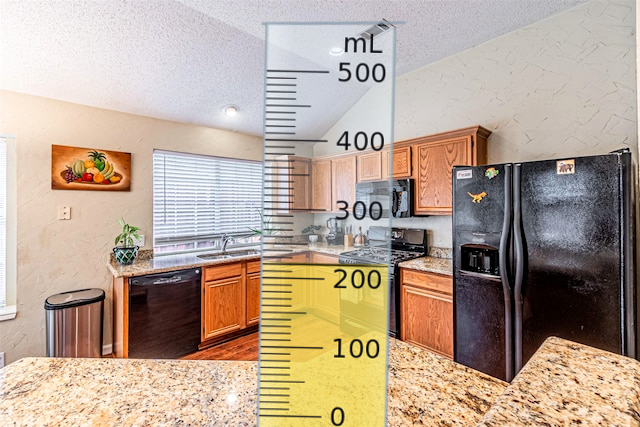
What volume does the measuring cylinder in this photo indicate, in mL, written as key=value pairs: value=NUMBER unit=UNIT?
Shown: value=220 unit=mL
